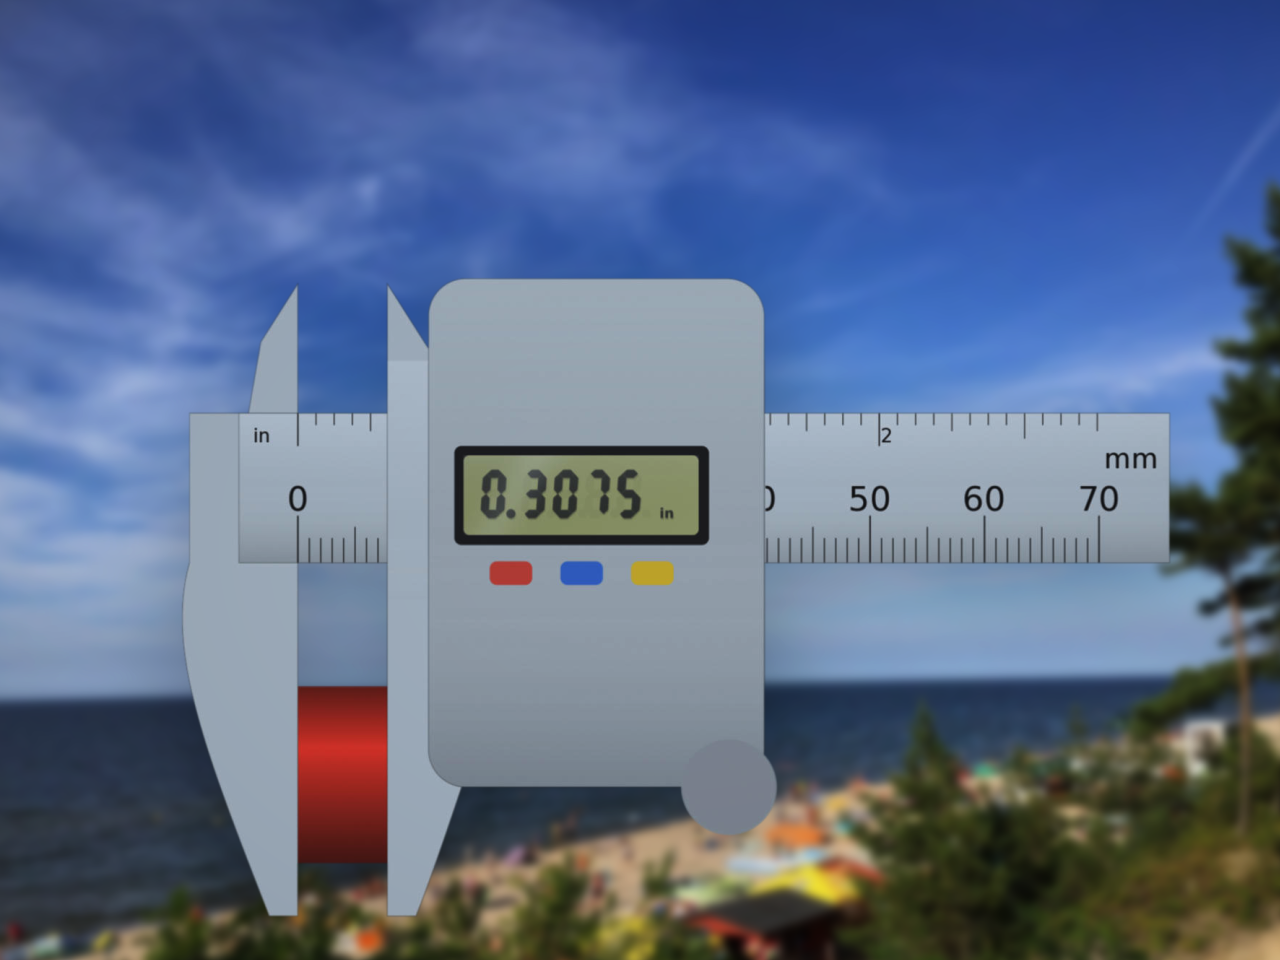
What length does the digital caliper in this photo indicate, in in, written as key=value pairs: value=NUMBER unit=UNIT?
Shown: value=0.3075 unit=in
